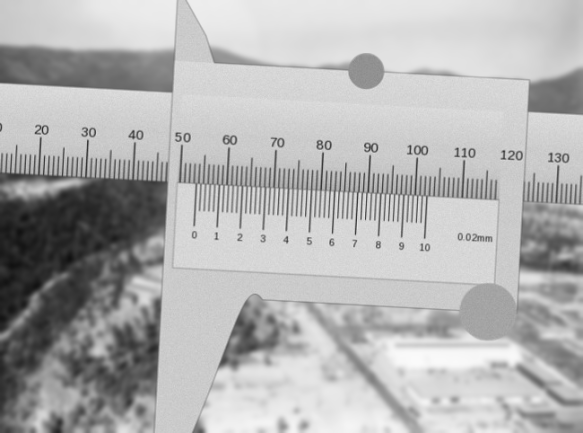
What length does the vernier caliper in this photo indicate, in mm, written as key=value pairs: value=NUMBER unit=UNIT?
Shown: value=53.5 unit=mm
